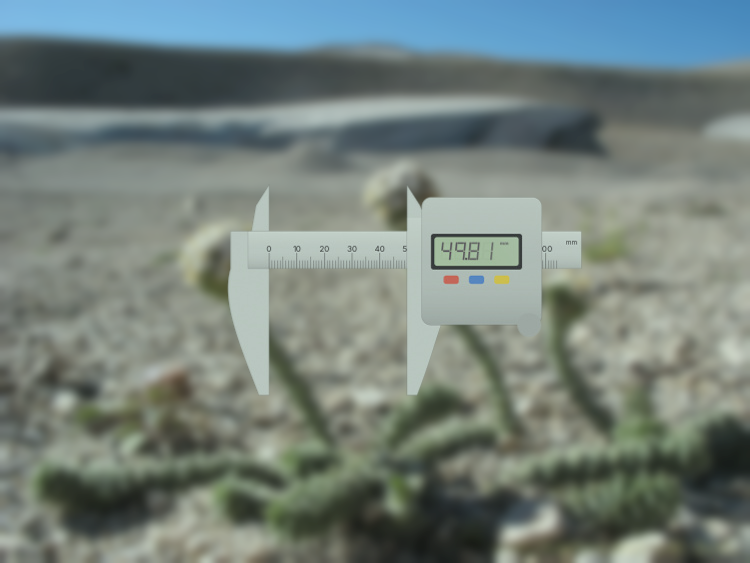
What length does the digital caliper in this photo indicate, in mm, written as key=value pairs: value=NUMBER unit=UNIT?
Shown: value=49.81 unit=mm
